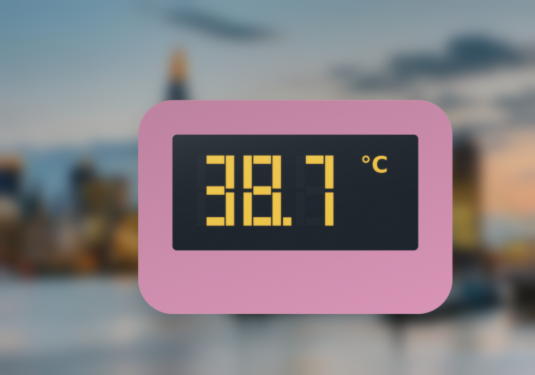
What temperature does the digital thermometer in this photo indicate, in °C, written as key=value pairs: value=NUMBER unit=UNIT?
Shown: value=38.7 unit=°C
